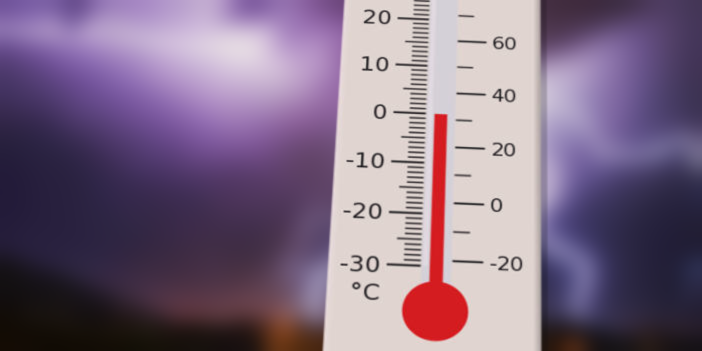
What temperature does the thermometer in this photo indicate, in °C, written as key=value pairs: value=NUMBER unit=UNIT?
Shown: value=0 unit=°C
